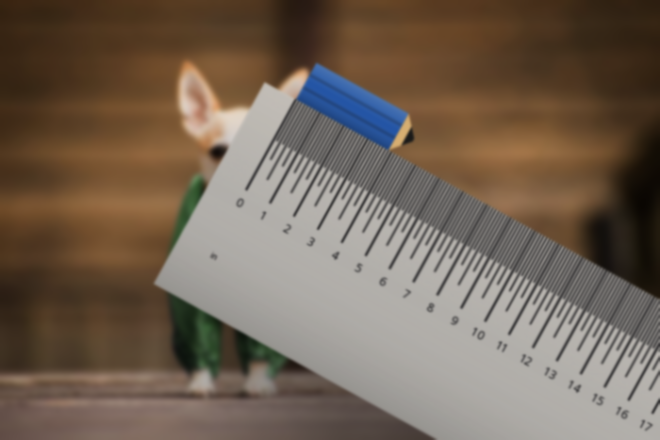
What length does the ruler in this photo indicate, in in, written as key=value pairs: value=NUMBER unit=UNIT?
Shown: value=4.5 unit=in
